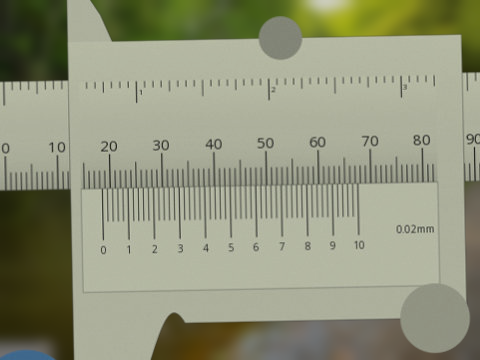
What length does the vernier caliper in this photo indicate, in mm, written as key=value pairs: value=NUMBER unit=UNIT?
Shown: value=18.5 unit=mm
